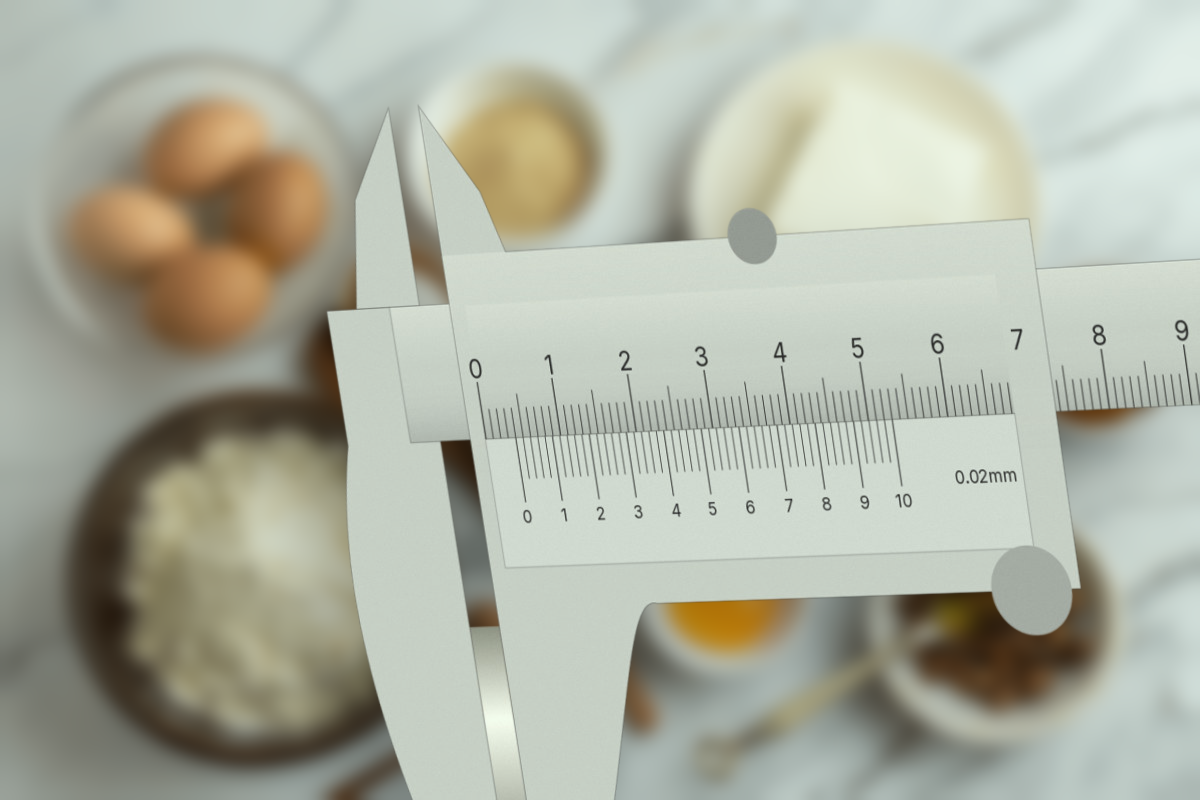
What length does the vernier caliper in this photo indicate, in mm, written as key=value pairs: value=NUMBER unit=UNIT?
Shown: value=4.0 unit=mm
